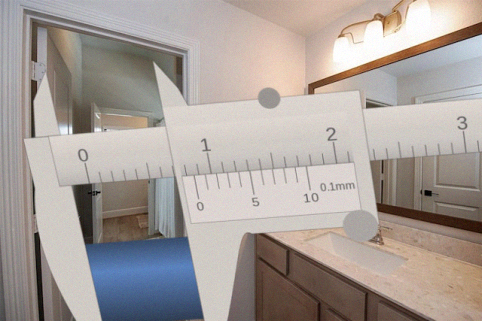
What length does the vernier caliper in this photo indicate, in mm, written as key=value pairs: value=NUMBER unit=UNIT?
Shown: value=8.6 unit=mm
